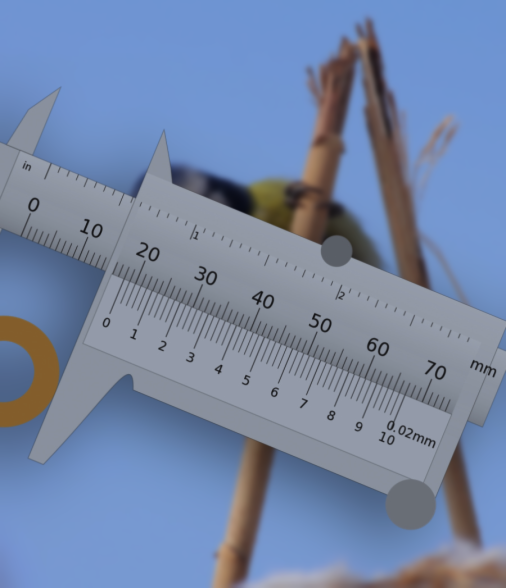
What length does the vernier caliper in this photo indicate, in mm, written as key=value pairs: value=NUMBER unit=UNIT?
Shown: value=18.0 unit=mm
